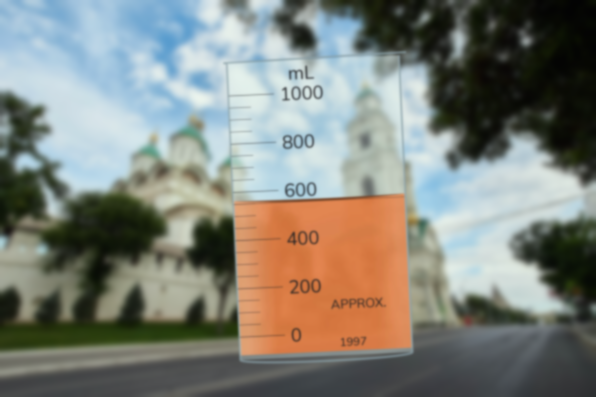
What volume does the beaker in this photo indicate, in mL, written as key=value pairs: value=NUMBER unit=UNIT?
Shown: value=550 unit=mL
